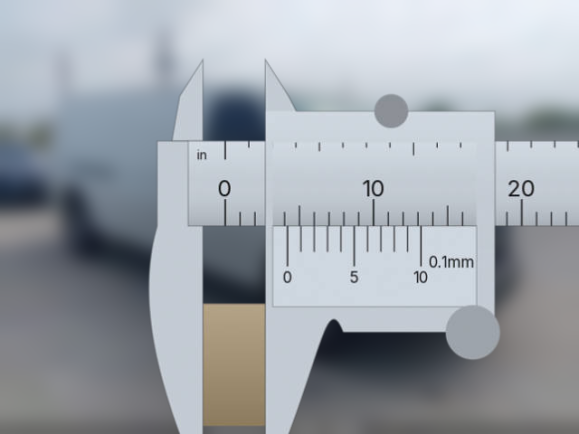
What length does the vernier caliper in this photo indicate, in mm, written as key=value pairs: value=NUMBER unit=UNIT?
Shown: value=4.2 unit=mm
